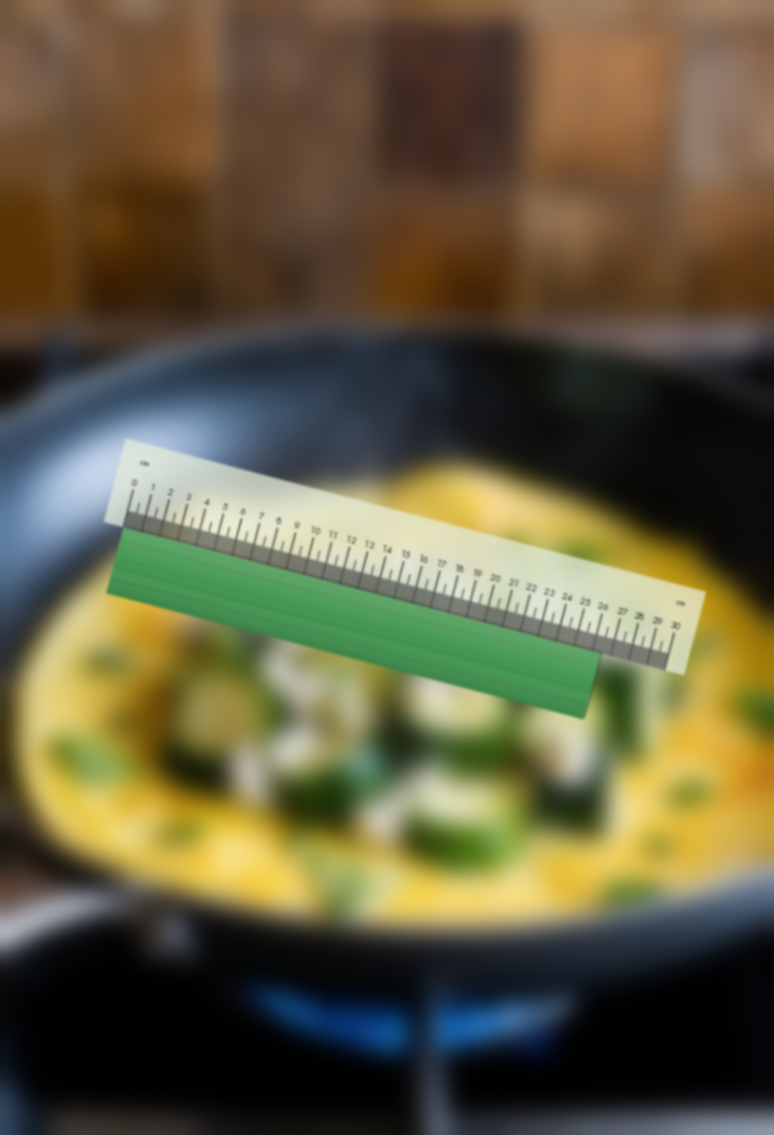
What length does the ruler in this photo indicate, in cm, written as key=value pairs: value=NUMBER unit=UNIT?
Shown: value=26.5 unit=cm
